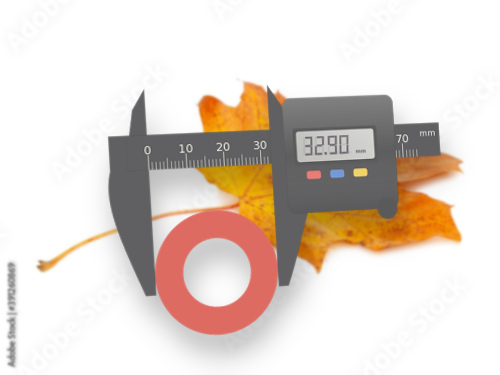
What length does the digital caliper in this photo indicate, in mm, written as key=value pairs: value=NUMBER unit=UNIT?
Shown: value=32.90 unit=mm
